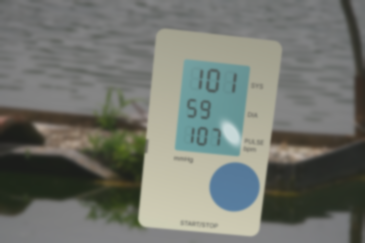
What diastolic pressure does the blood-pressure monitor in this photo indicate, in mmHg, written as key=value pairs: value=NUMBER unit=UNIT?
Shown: value=59 unit=mmHg
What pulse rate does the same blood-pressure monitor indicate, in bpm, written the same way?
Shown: value=107 unit=bpm
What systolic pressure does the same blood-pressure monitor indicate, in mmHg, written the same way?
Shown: value=101 unit=mmHg
